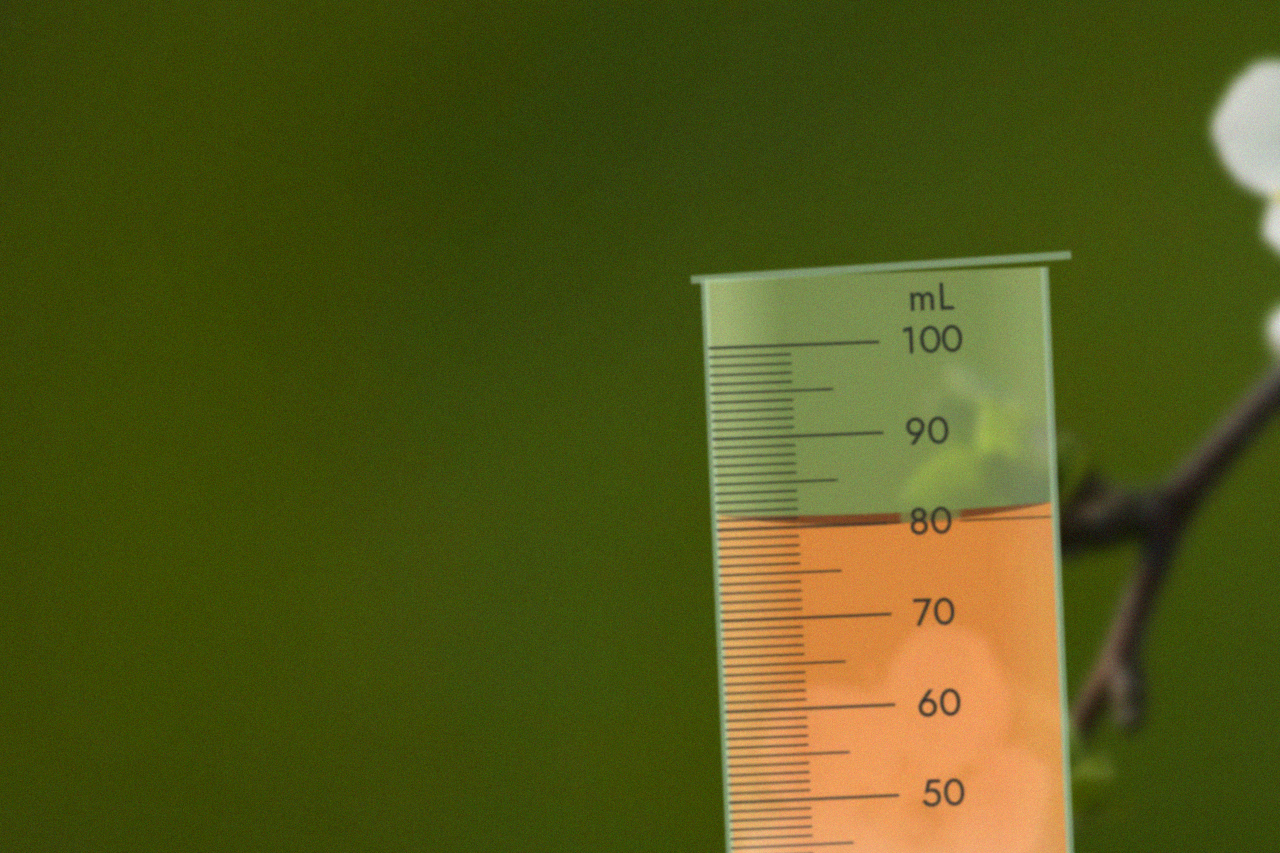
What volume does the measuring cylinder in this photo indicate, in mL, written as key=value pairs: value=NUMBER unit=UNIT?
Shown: value=80 unit=mL
